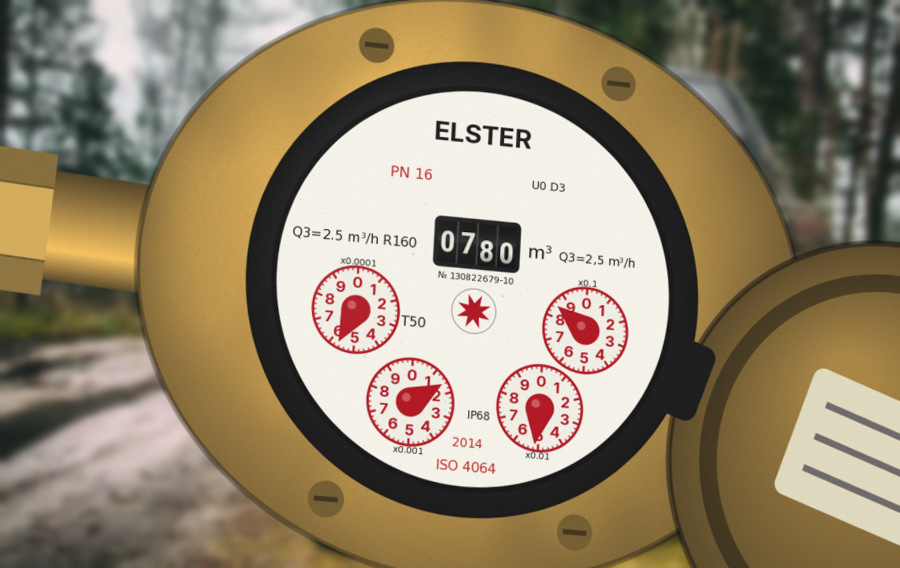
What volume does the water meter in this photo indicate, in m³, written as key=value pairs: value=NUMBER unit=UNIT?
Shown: value=779.8515 unit=m³
